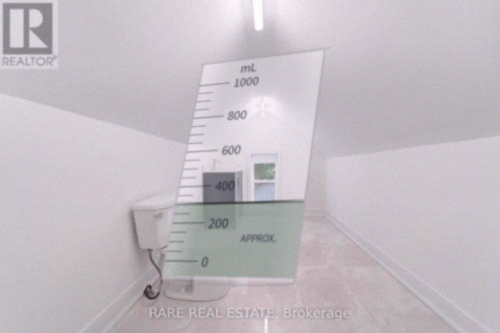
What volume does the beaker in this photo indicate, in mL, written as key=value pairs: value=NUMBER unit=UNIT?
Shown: value=300 unit=mL
